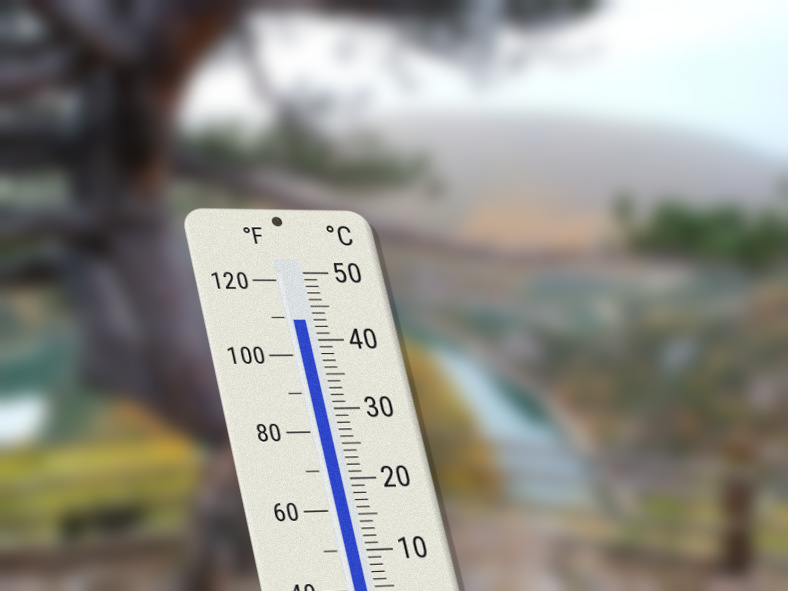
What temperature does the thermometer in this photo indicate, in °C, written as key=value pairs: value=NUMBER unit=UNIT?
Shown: value=43 unit=°C
